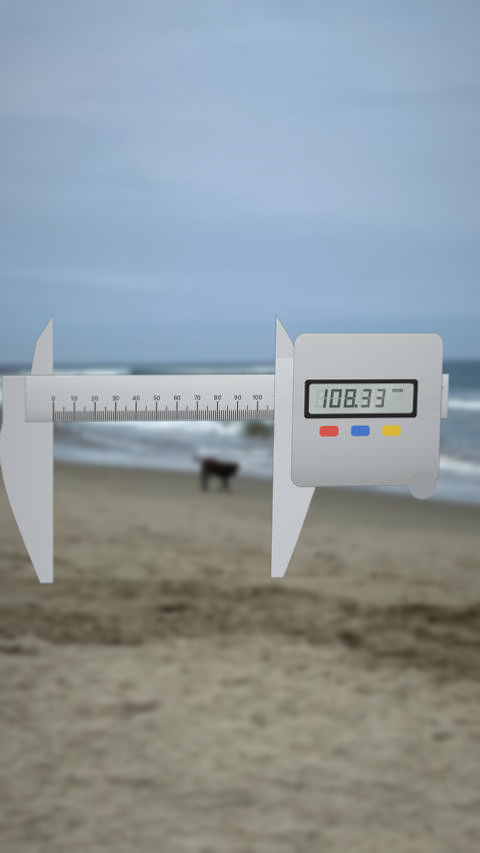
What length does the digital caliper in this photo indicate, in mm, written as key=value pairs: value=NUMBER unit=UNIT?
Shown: value=108.33 unit=mm
